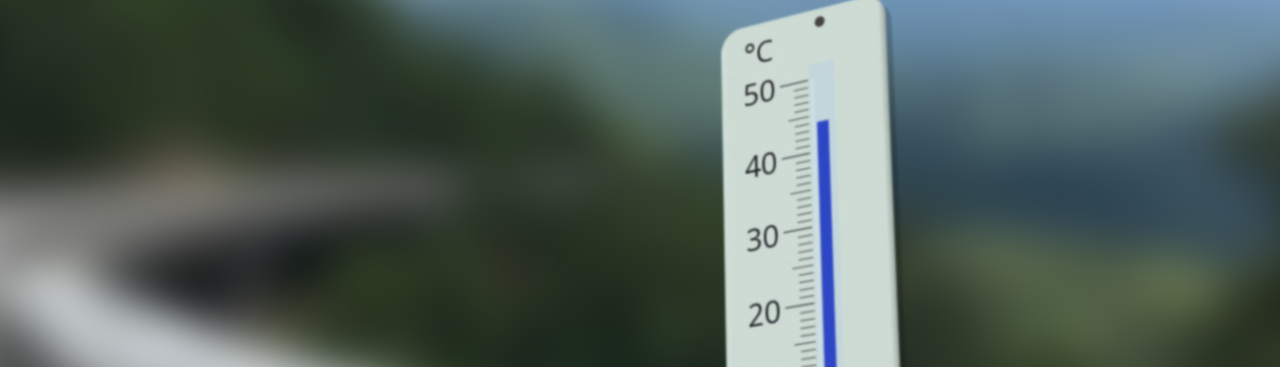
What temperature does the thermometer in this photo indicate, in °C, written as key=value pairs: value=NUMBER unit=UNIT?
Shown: value=44 unit=°C
